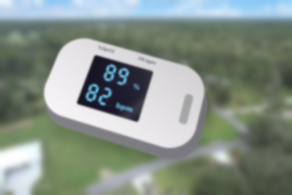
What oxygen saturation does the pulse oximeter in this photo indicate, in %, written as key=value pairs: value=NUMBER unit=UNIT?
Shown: value=89 unit=%
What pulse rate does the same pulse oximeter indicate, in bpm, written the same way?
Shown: value=82 unit=bpm
